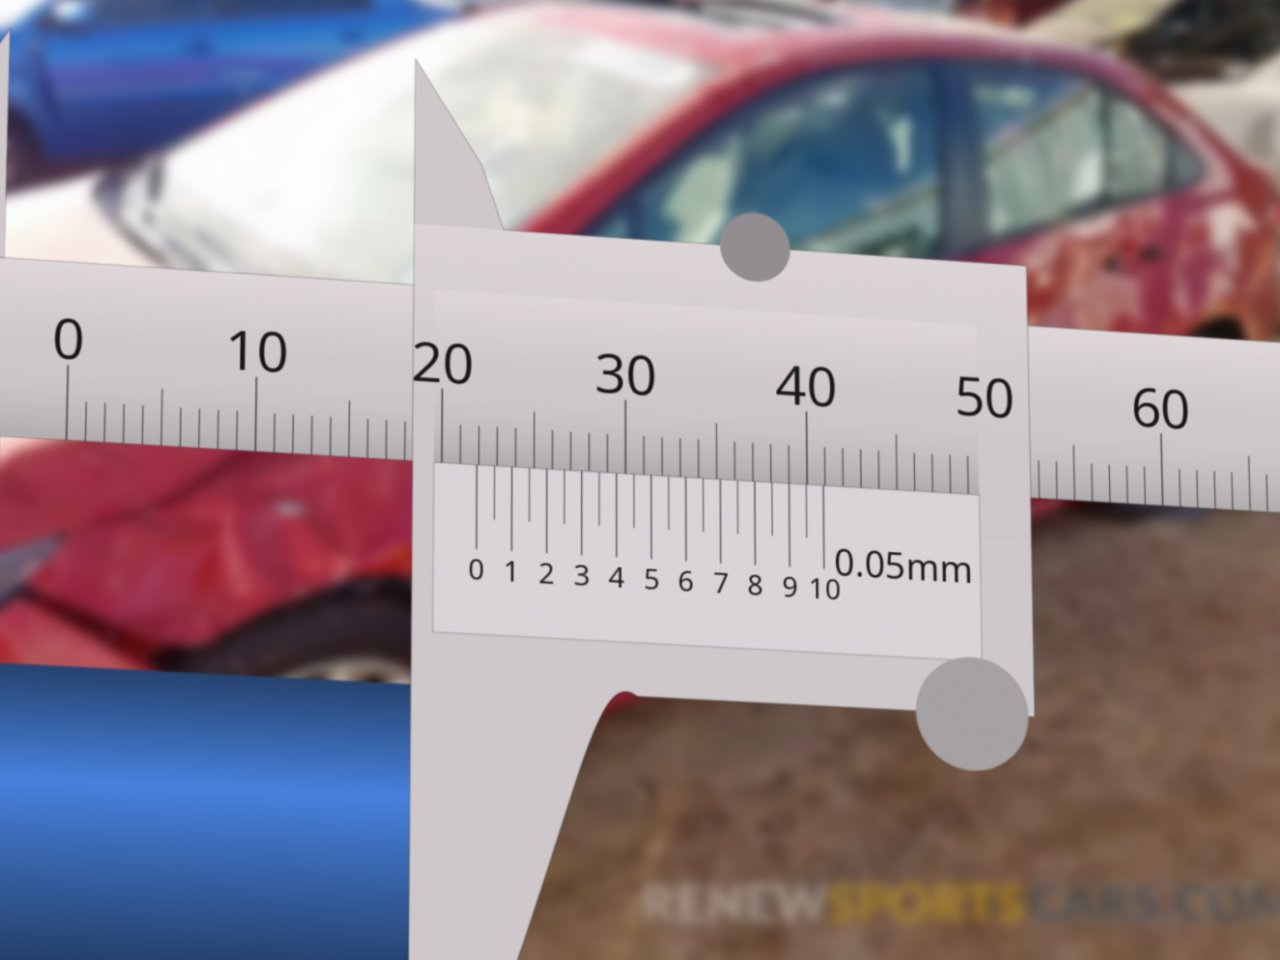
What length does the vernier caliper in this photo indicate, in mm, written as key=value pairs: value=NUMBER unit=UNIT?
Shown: value=21.9 unit=mm
